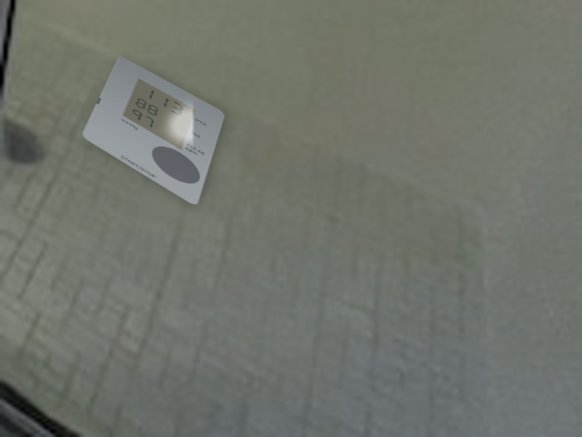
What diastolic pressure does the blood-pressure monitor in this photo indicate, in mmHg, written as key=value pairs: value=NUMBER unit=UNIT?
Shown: value=88 unit=mmHg
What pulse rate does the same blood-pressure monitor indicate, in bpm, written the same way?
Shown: value=97 unit=bpm
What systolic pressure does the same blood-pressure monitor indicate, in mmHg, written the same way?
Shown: value=113 unit=mmHg
